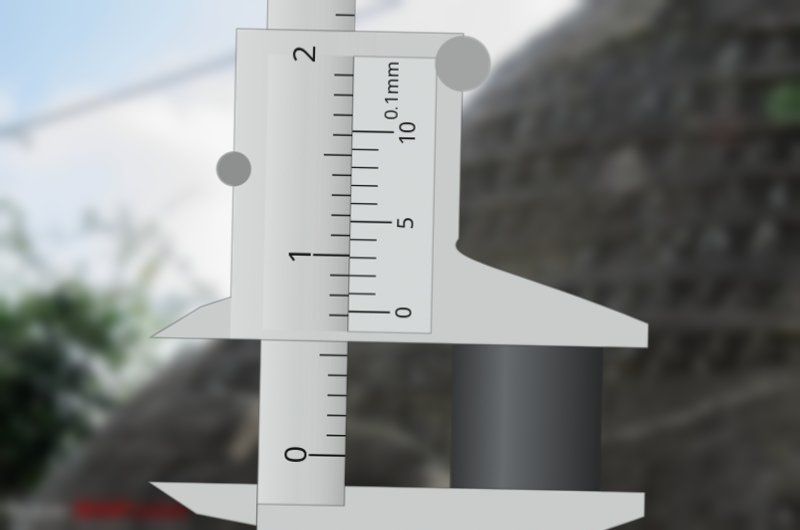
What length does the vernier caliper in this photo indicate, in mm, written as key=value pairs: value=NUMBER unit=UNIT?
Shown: value=7.2 unit=mm
